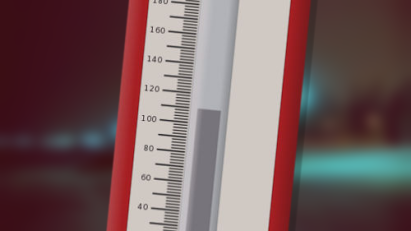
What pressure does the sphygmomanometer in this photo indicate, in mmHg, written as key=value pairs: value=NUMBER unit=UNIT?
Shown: value=110 unit=mmHg
